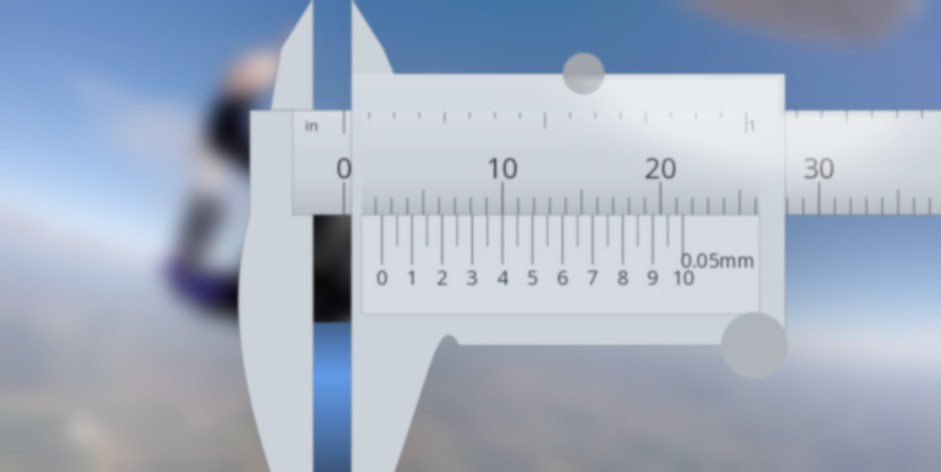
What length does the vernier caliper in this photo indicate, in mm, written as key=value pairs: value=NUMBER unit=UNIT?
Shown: value=2.4 unit=mm
